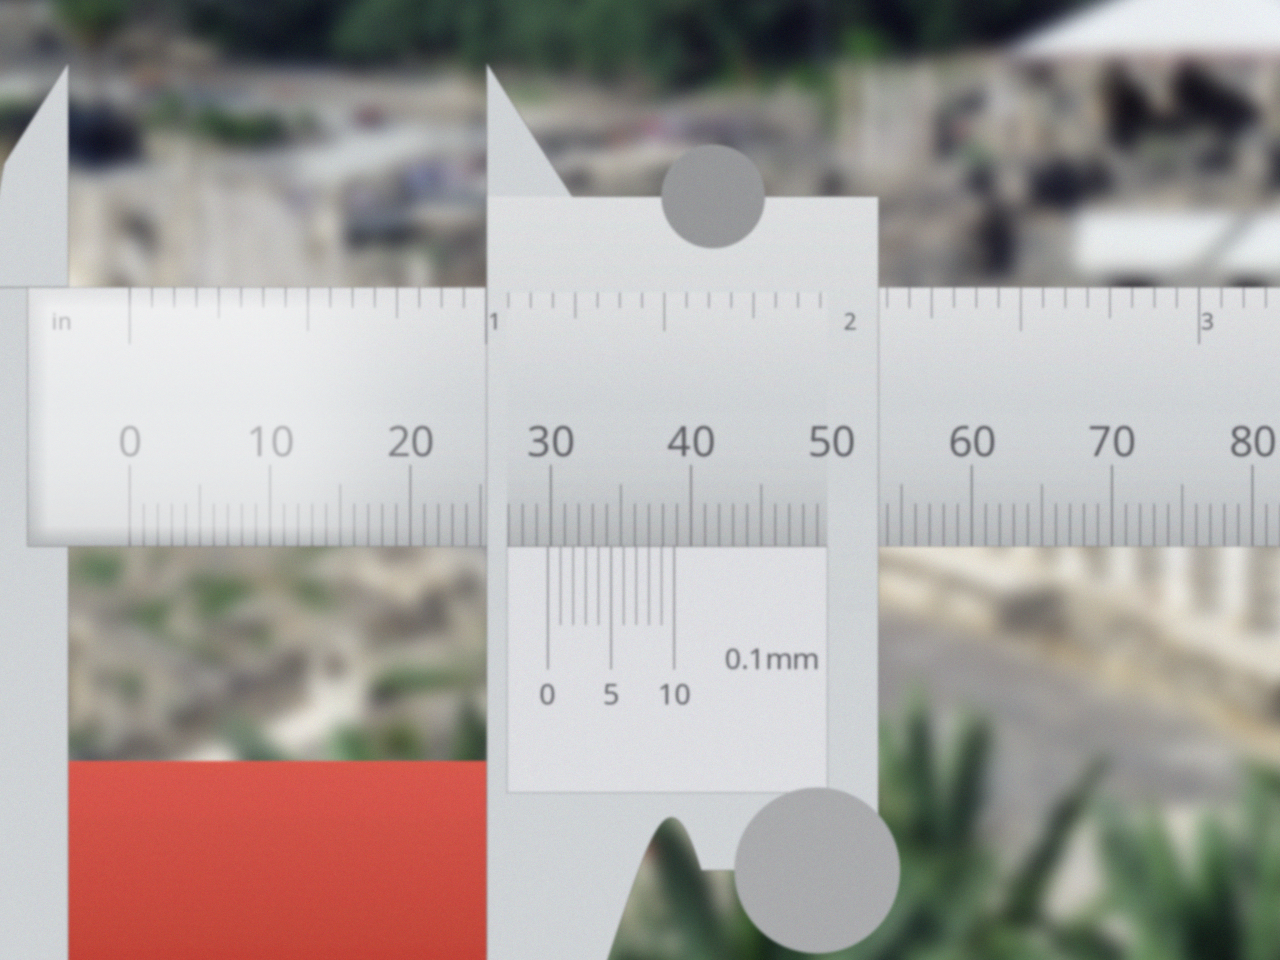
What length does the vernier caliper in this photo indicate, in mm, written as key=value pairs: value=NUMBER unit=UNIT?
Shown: value=29.8 unit=mm
